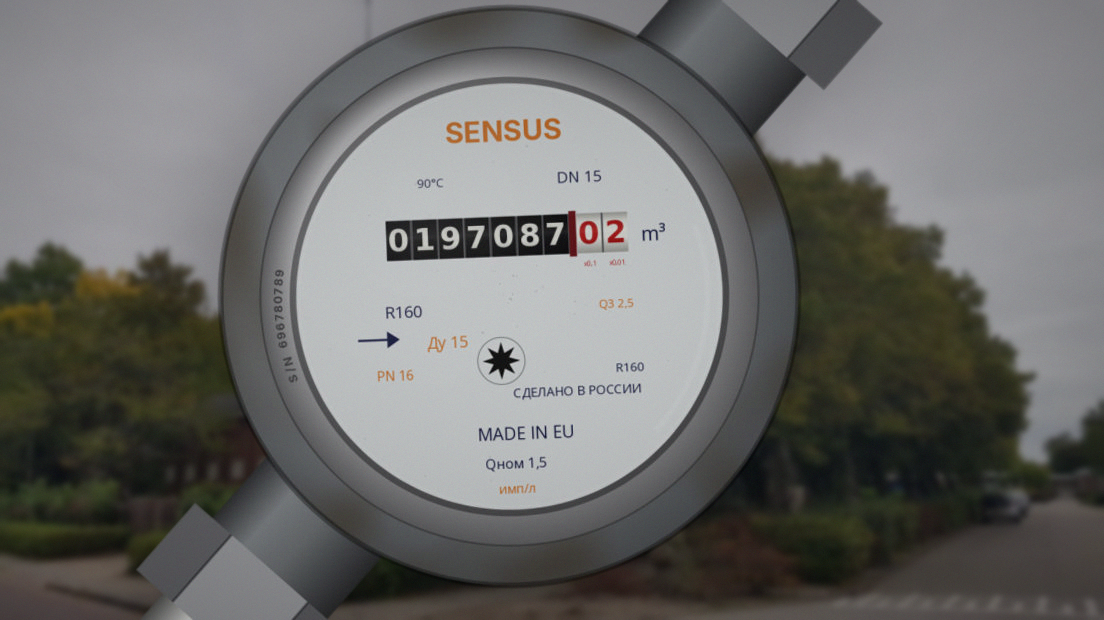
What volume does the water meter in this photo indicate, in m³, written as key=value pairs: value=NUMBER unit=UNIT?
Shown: value=197087.02 unit=m³
